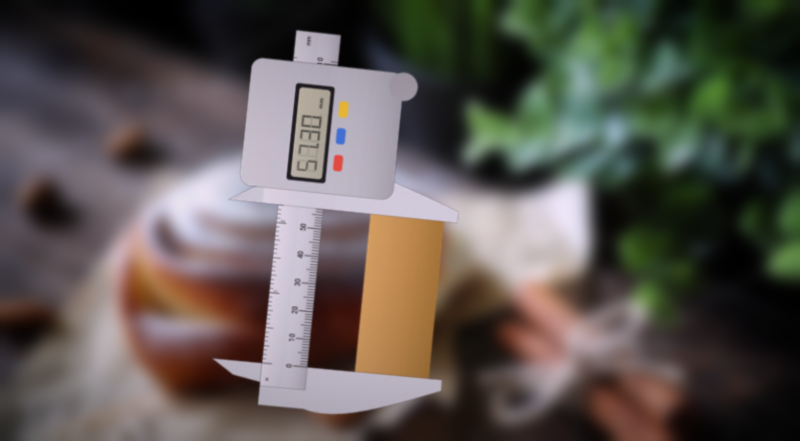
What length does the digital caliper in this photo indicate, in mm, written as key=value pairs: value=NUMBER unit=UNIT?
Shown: value=57.30 unit=mm
